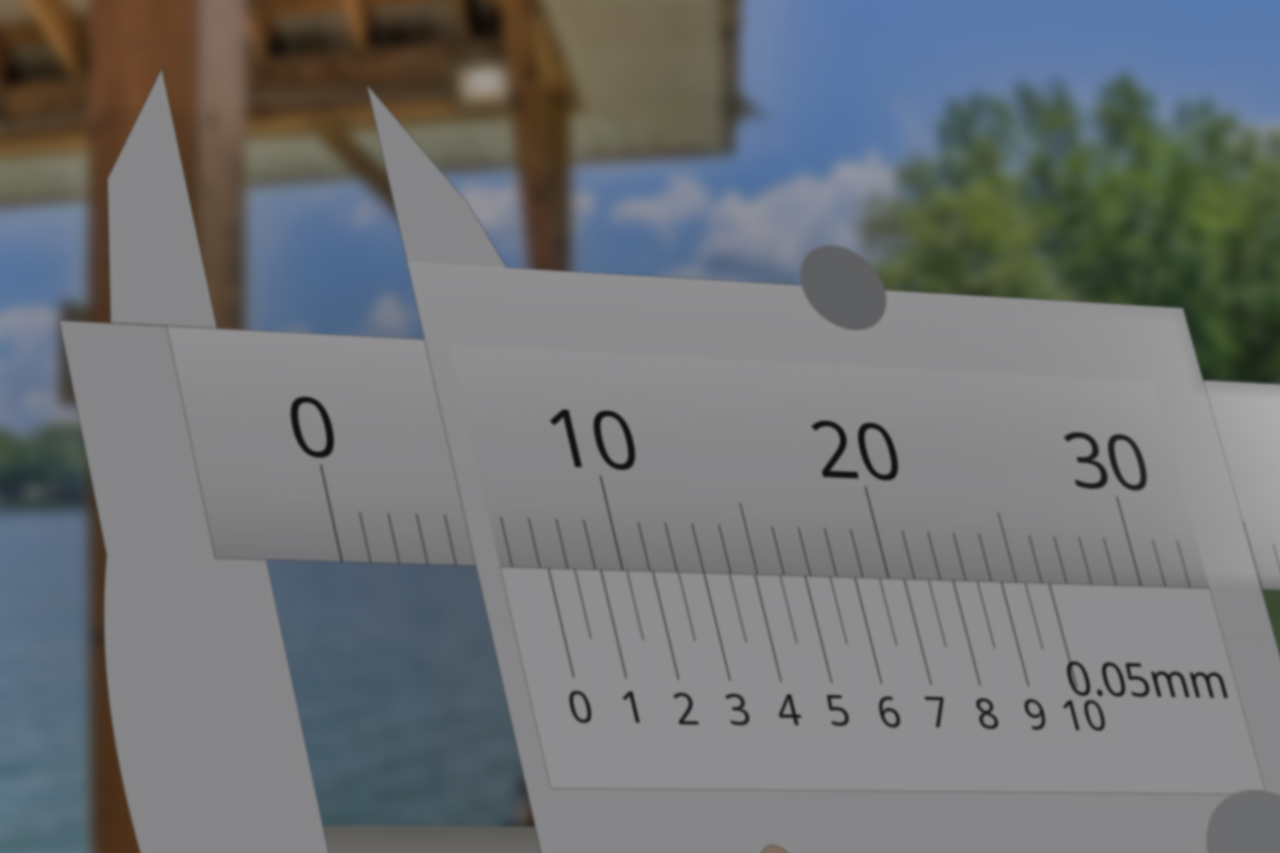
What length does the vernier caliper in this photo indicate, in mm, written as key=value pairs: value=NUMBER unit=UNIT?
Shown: value=7.3 unit=mm
